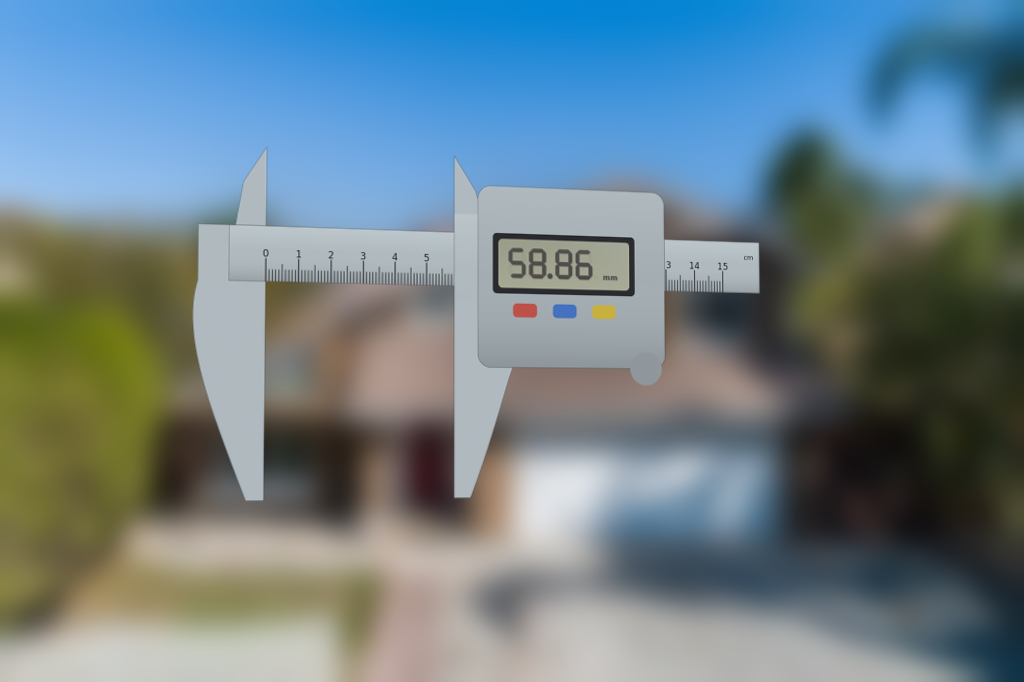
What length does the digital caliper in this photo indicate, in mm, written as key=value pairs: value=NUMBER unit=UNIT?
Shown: value=58.86 unit=mm
